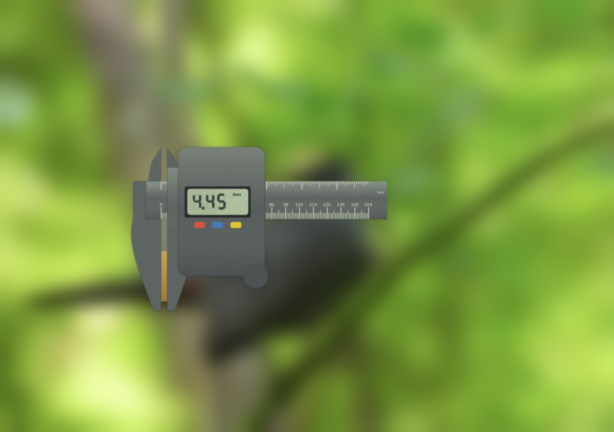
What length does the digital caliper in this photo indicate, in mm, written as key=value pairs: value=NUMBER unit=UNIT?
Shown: value=4.45 unit=mm
